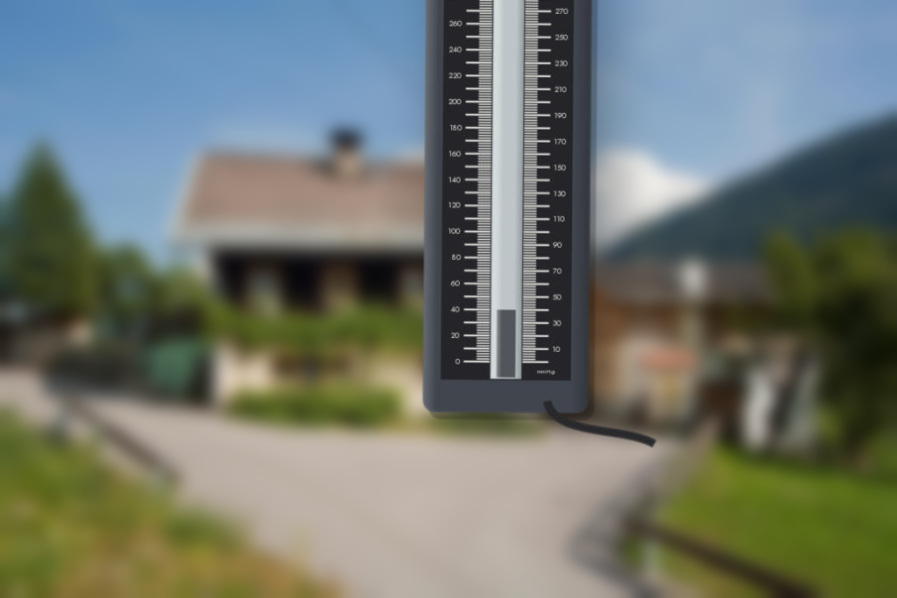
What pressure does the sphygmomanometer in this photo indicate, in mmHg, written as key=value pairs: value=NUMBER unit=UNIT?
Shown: value=40 unit=mmHg
